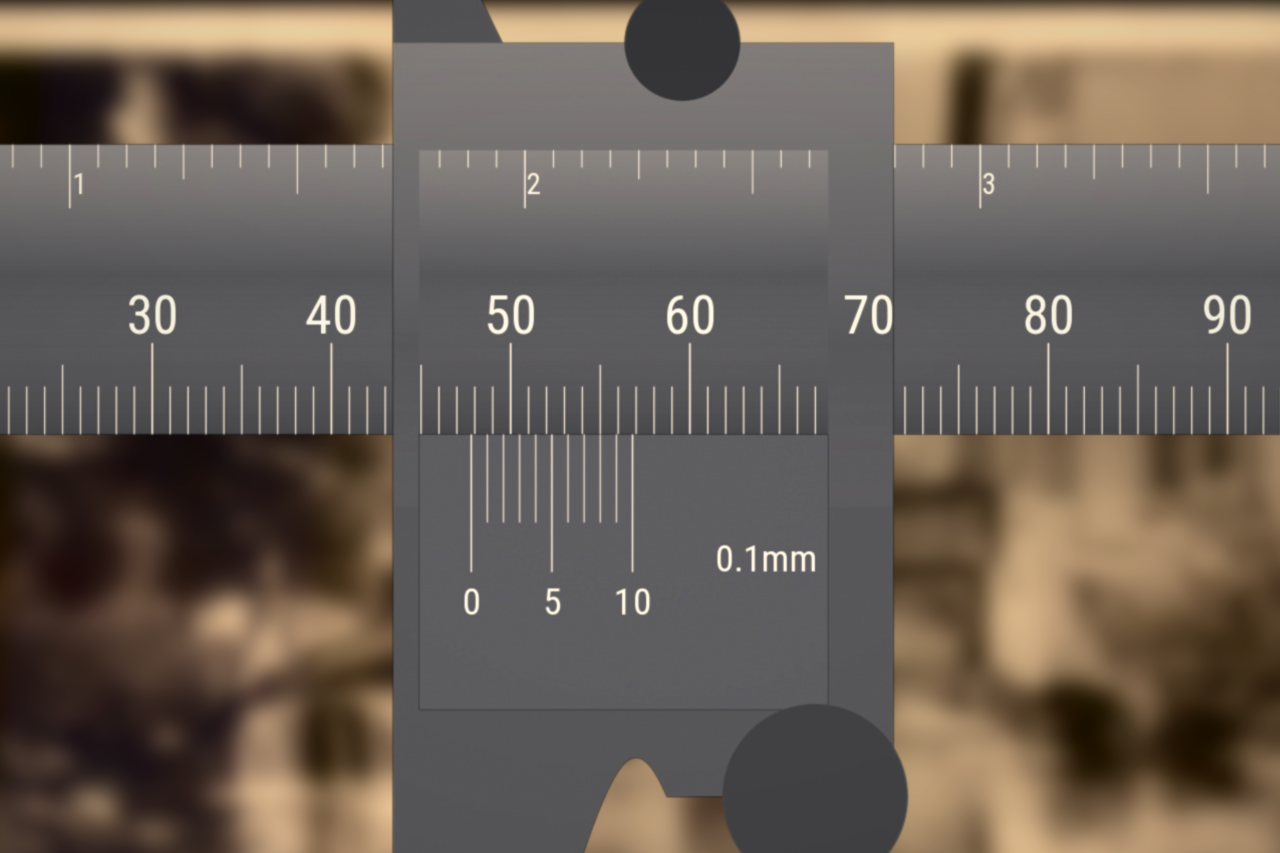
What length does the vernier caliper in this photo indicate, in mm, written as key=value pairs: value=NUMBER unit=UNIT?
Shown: value=47.8 unit=mm
